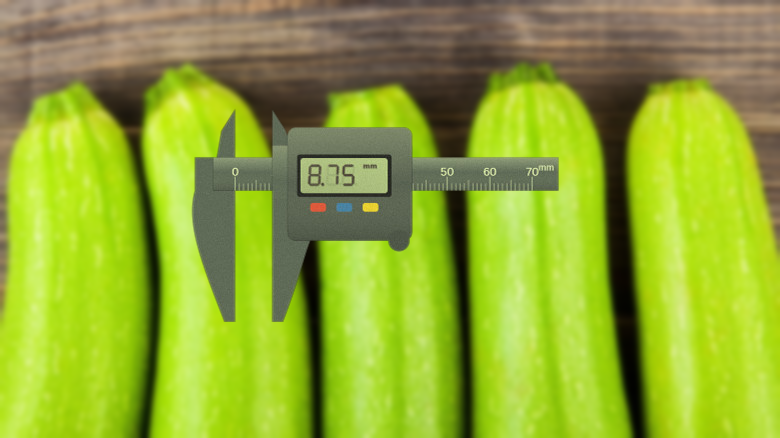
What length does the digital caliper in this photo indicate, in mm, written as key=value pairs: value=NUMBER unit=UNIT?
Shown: value=8.75 unit=mm
